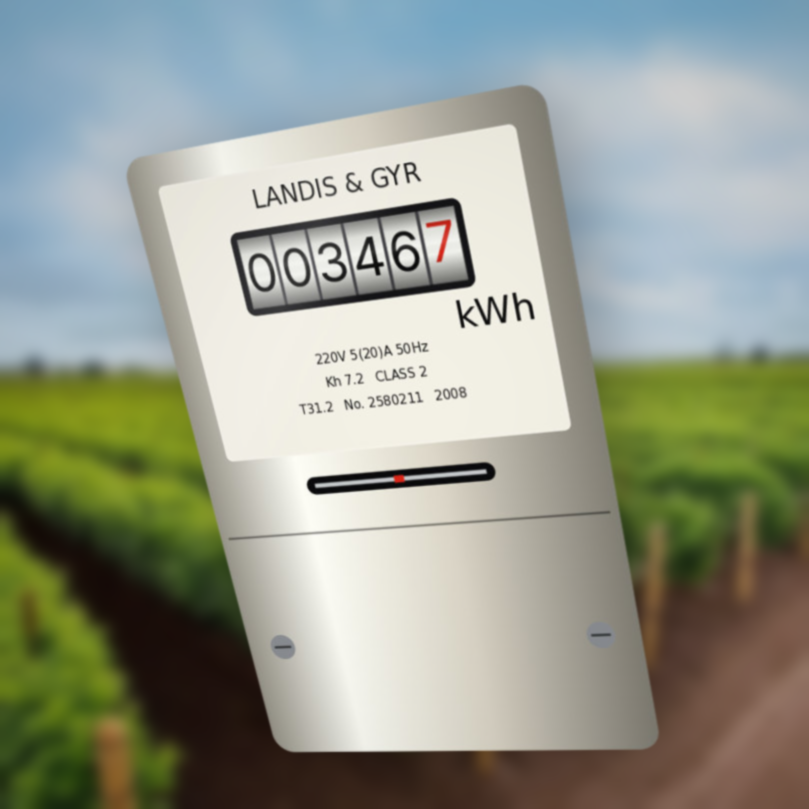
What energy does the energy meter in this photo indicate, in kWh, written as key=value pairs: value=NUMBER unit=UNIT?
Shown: value=346.7 unit=kWh
